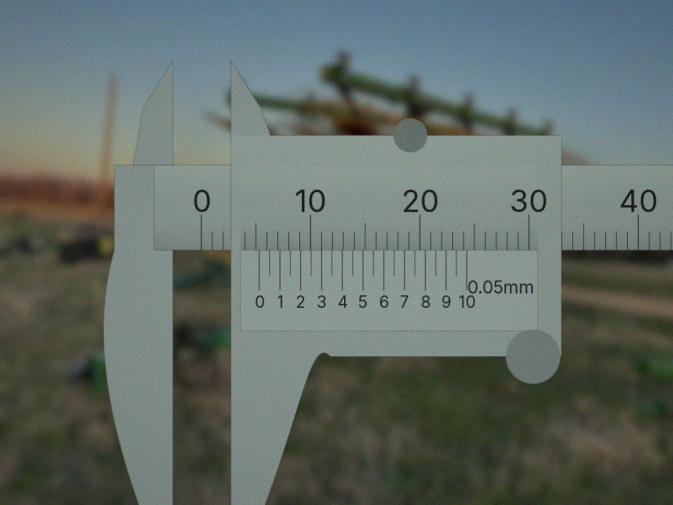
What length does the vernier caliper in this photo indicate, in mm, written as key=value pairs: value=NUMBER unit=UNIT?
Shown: value=5.3 unit=mm
